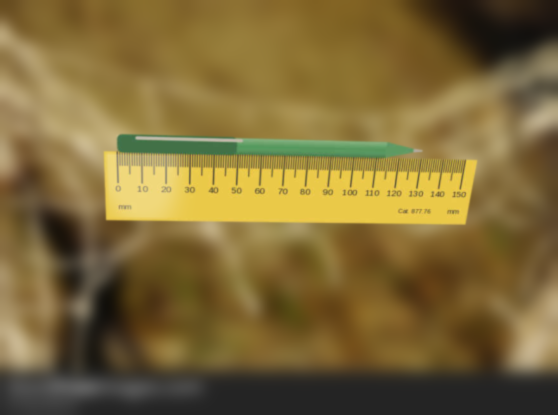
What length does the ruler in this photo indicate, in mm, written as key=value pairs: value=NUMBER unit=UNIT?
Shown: value=130 unit=mm
